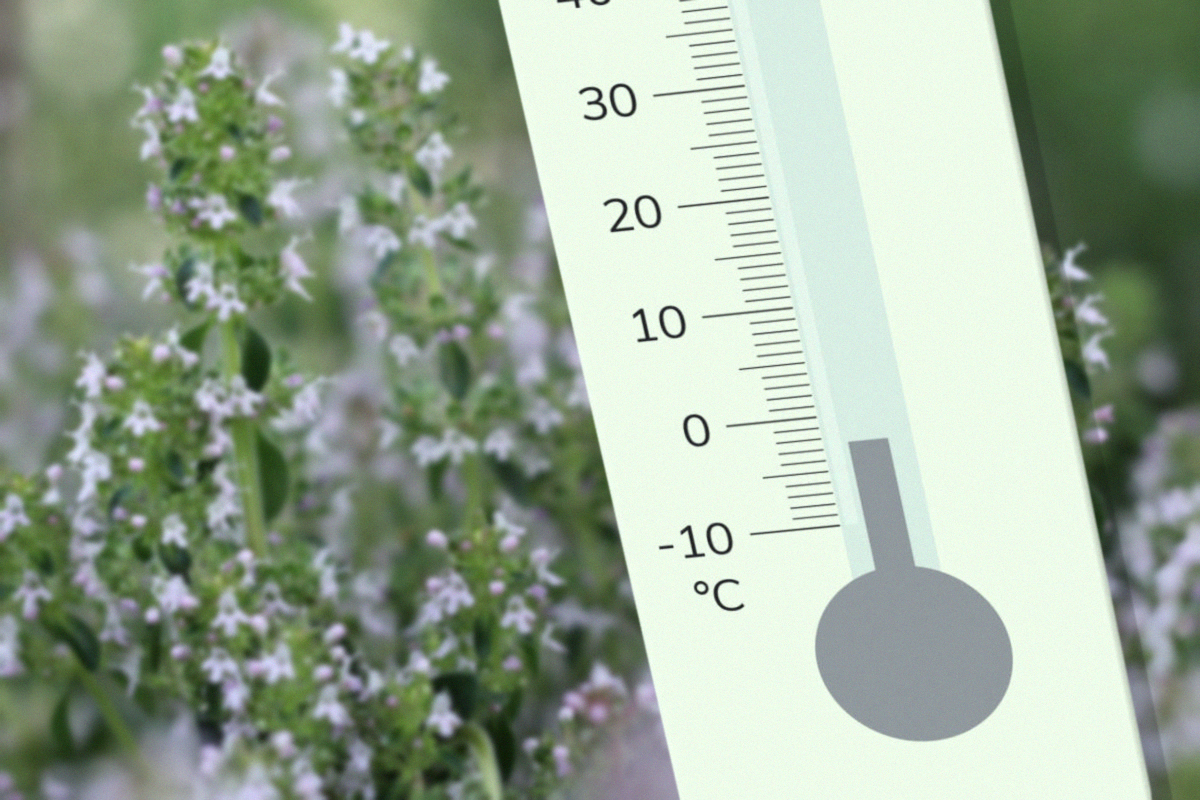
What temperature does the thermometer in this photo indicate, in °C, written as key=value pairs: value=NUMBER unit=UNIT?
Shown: value=-2.5 unit=°C
